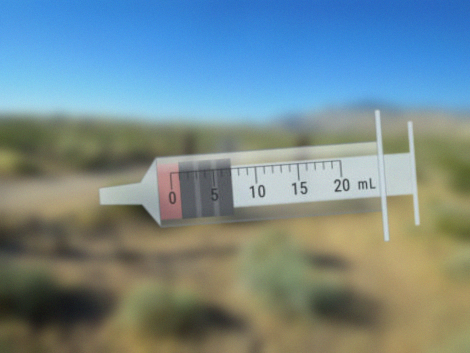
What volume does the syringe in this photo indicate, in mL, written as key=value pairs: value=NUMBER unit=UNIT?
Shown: value=1 unit=mL
